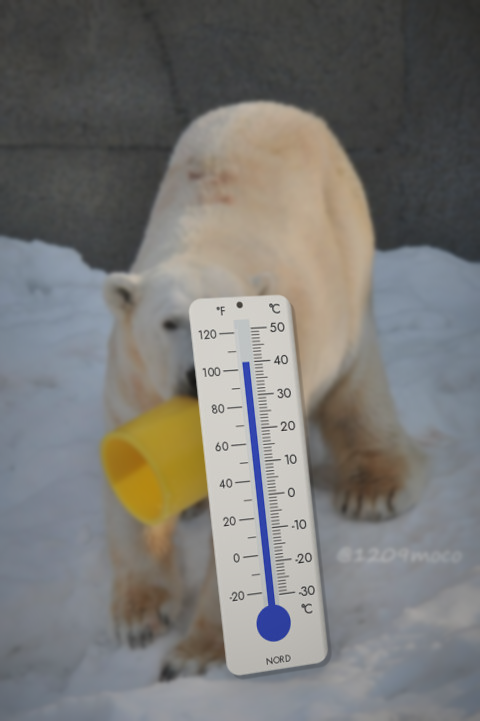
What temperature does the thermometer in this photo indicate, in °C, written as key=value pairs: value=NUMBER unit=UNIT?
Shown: value=40 unit=°C
